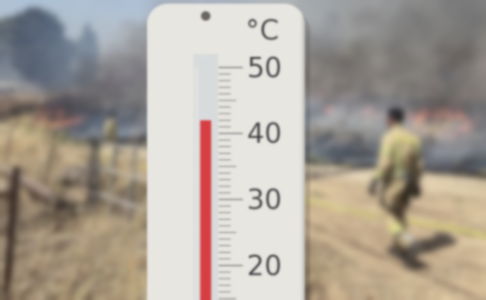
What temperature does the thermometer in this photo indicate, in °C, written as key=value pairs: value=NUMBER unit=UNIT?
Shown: value=42 unit=°C
